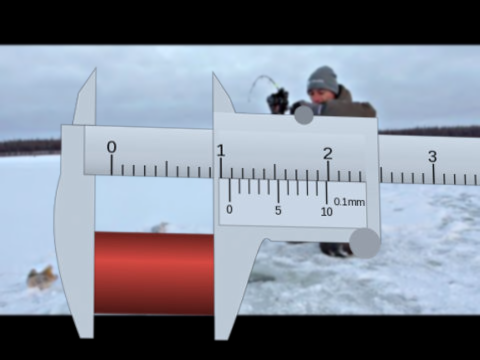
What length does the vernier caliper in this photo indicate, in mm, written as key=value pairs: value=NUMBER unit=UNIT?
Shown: value=10.8 unit=mm
